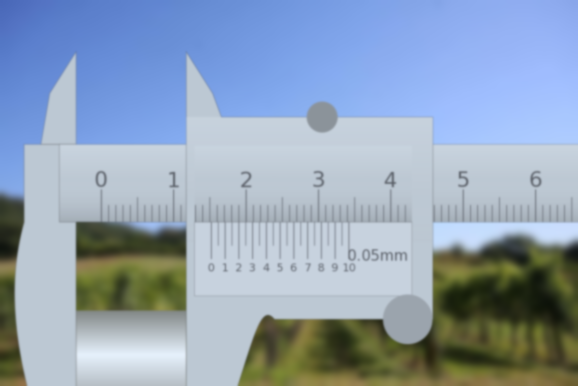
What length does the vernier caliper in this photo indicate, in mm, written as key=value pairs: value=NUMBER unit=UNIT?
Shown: value=15.2 unit=mm
